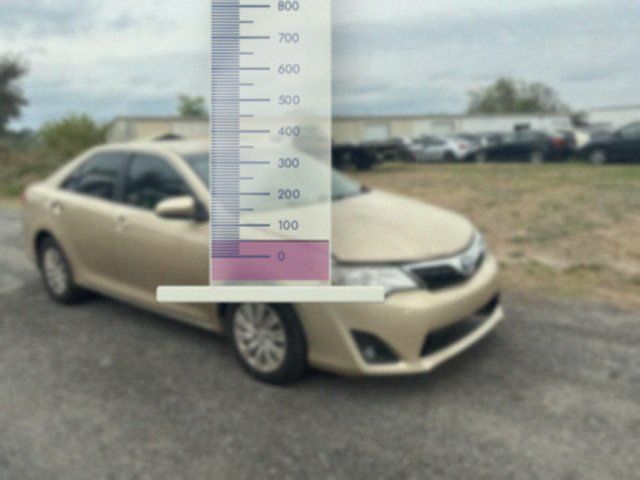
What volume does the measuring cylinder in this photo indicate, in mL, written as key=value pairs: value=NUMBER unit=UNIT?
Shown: value=50 unit=mL
